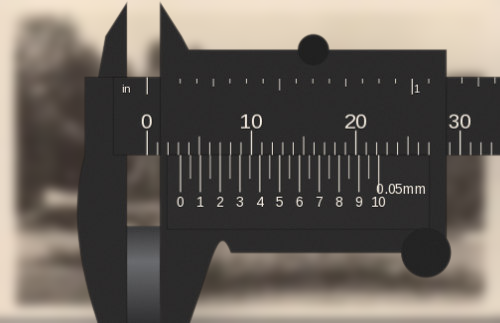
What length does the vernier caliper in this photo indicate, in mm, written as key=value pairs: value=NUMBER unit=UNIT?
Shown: value=3.2 unit=mm
